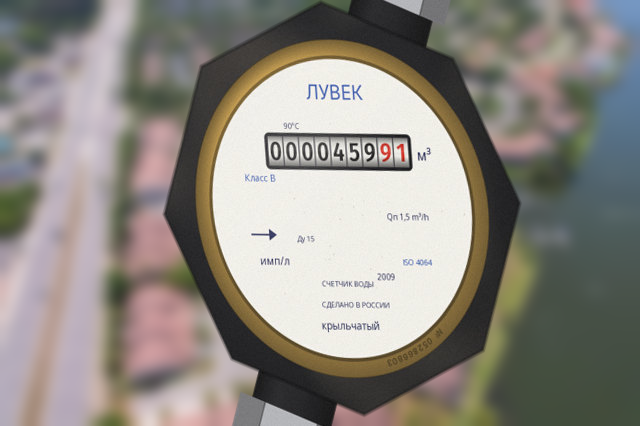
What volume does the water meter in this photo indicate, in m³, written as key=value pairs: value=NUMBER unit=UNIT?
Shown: value=459.91 unit=m³
